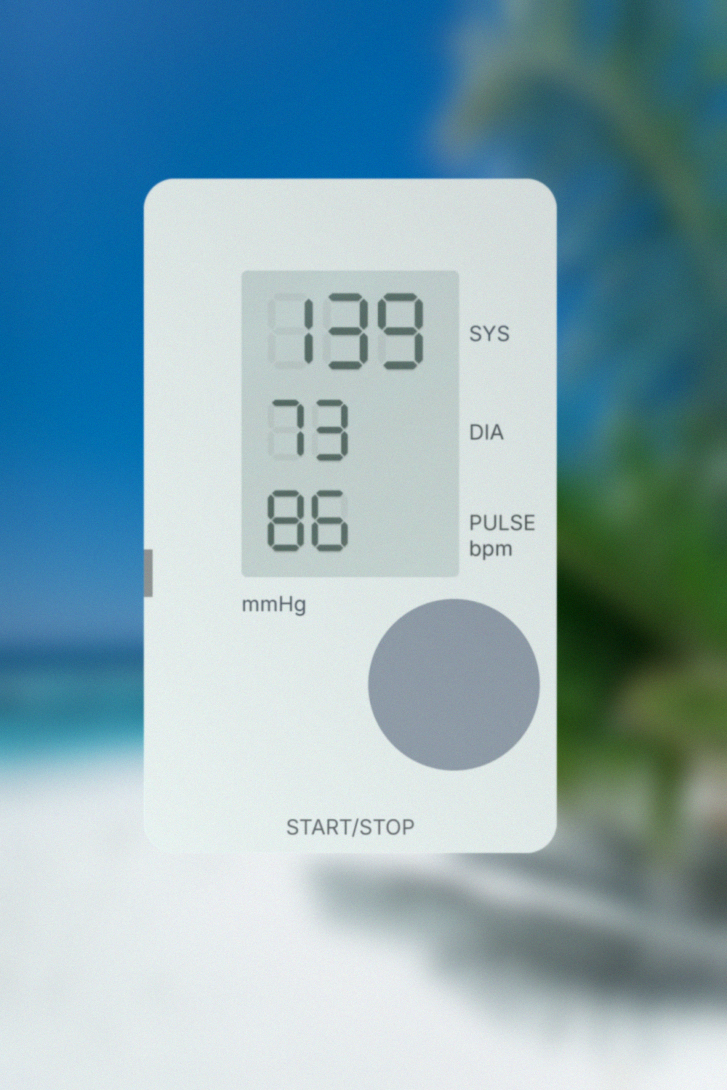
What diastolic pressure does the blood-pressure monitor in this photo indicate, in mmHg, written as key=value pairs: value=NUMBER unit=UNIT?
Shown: value=73 unit=mmHg
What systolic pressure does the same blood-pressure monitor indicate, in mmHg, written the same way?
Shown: value=139 unit=mmHg
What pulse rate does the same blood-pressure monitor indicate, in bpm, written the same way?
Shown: value=86 unit=bpm
